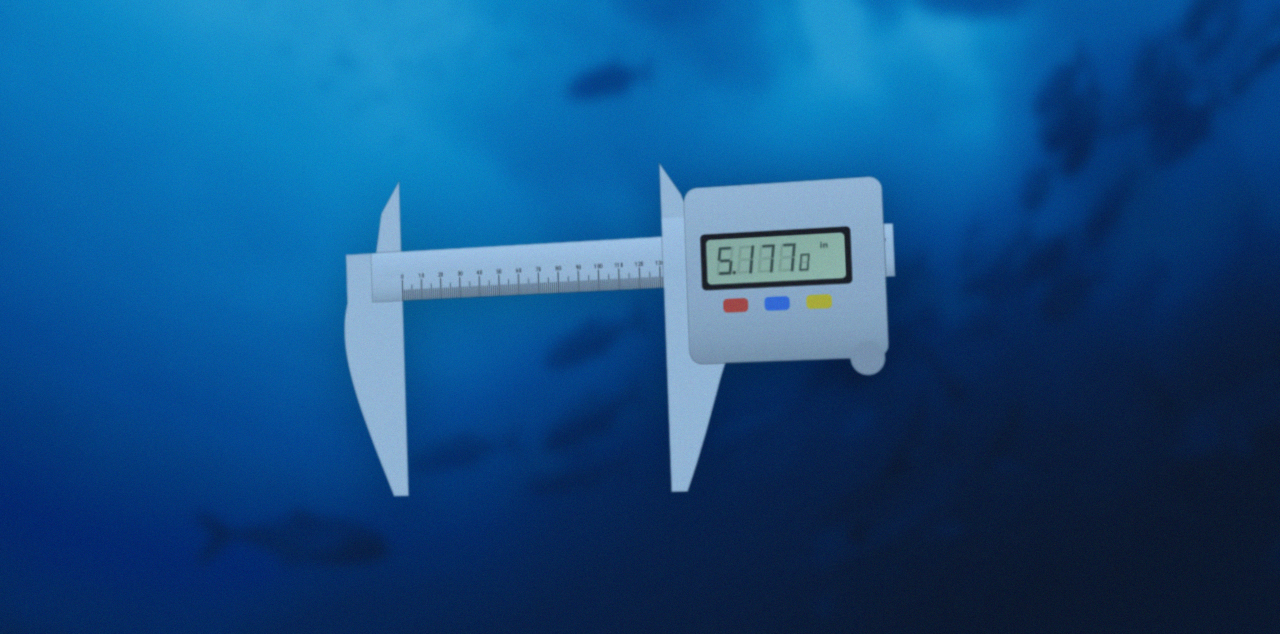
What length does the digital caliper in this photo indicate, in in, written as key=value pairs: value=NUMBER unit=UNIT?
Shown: value=5.1770 unit=in
